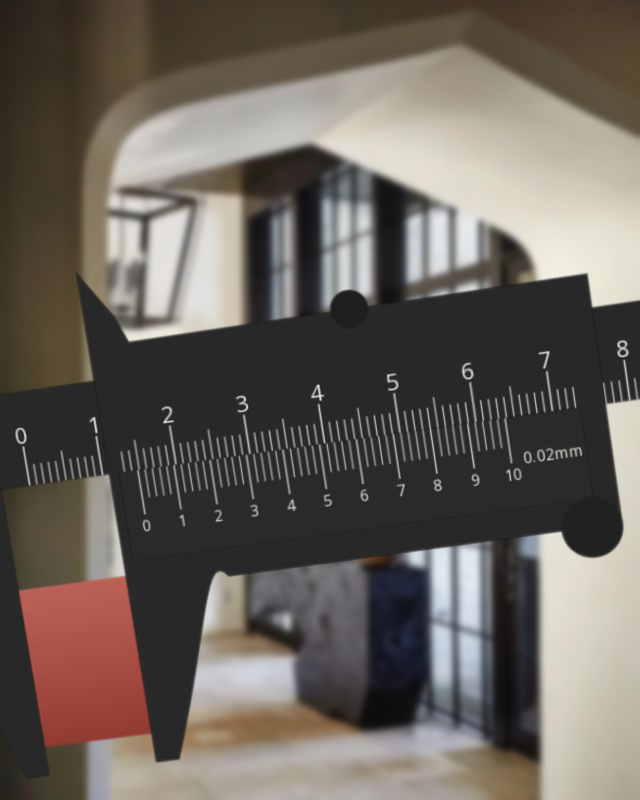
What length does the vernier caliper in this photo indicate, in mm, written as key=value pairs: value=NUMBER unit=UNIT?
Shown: value=14.8 unit=mm
